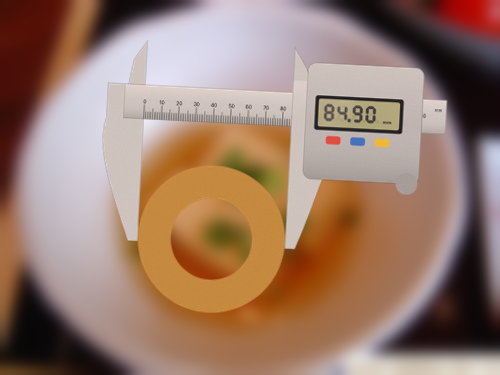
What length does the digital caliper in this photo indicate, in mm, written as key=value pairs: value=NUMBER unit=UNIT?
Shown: value=84.90 unit=mm
